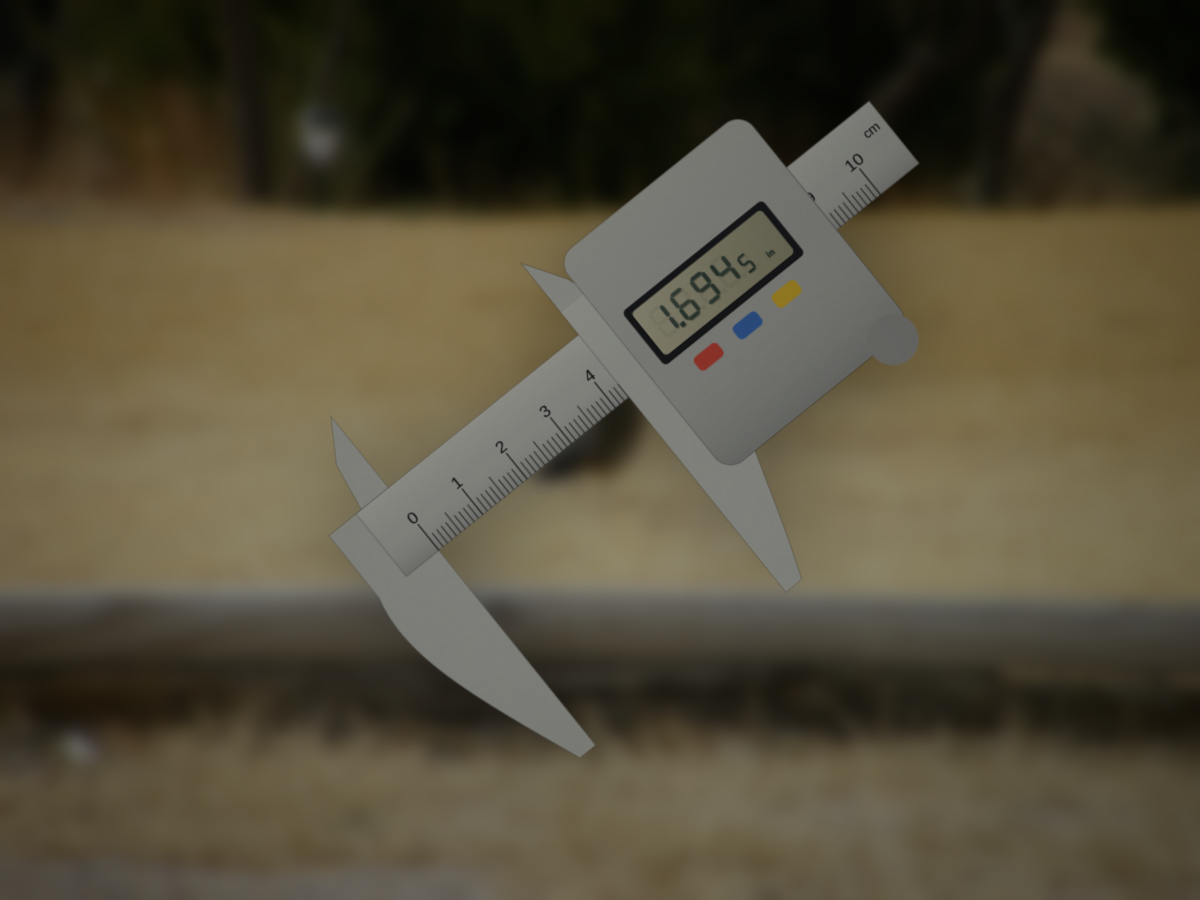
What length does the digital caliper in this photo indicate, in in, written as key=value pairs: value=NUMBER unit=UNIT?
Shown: value=1.6945 unit=in
